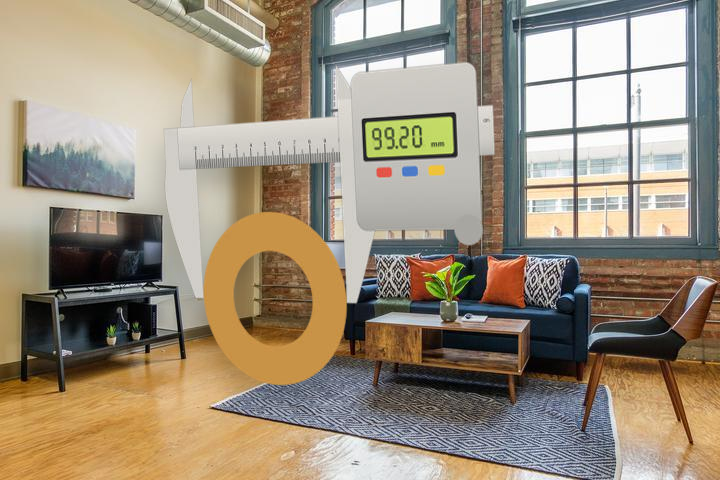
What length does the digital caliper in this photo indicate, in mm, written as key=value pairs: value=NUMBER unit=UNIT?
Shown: value=99.20 unit=mm
